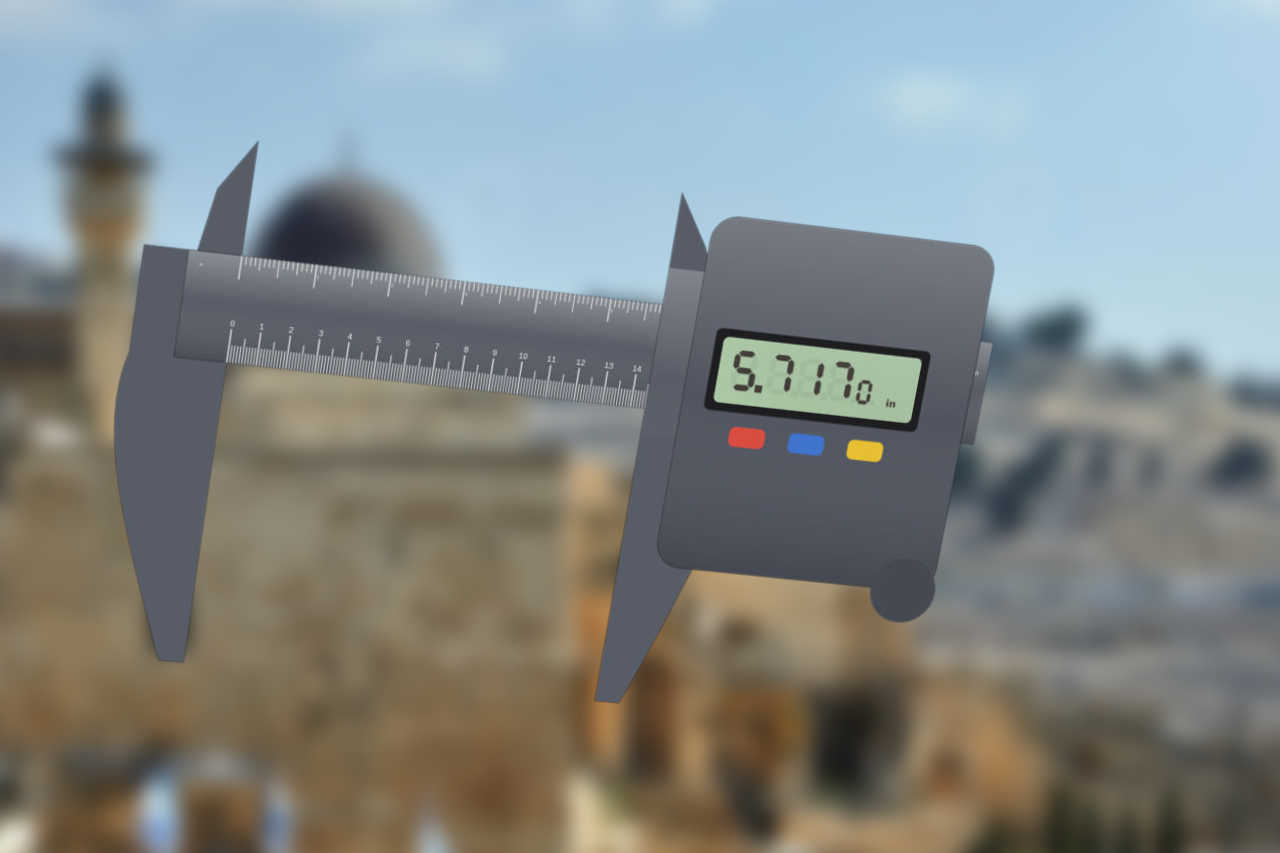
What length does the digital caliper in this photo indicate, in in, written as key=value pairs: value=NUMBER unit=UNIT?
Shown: value=5.7170 unit=in
